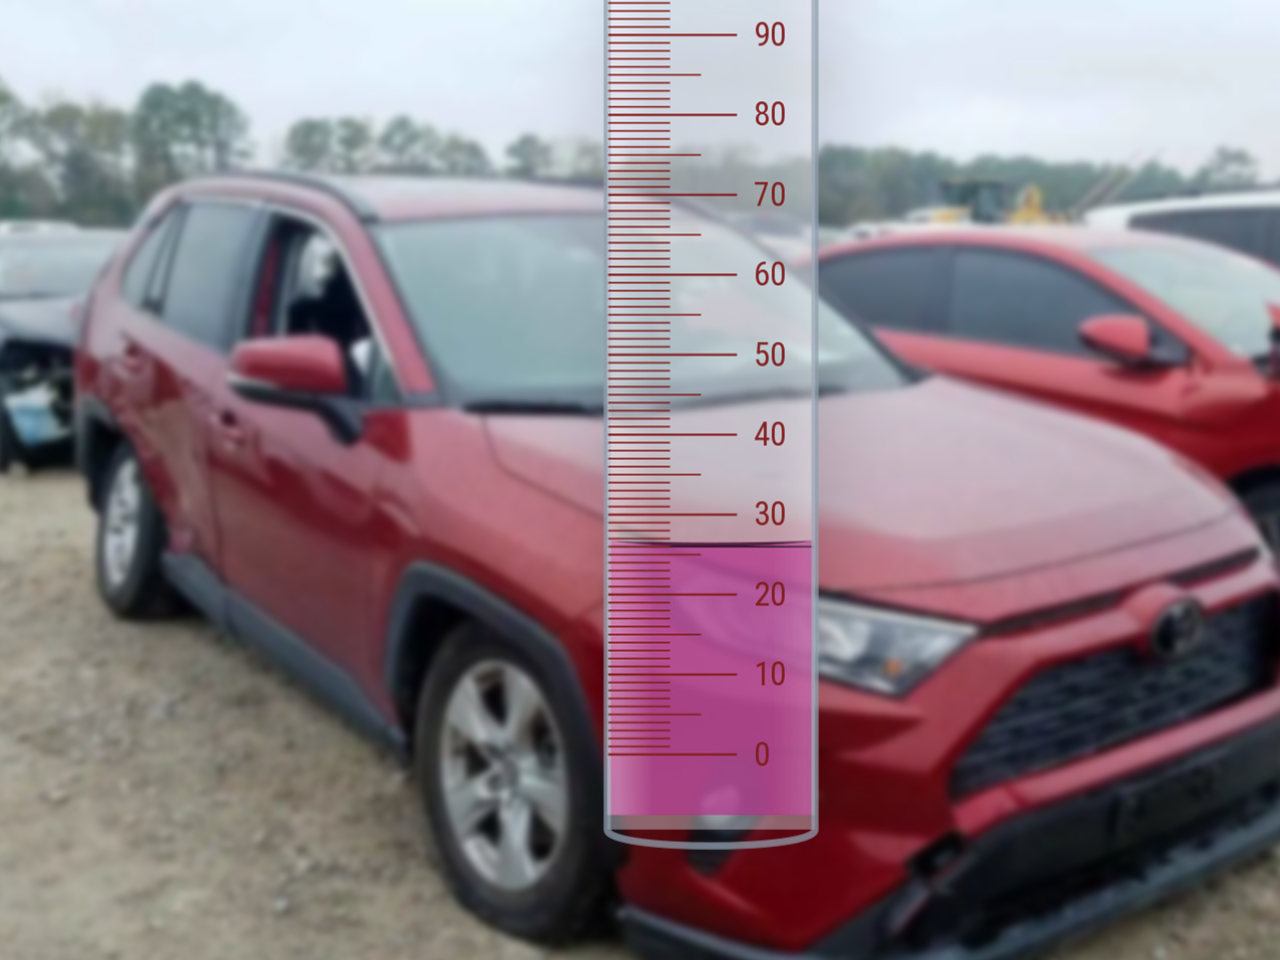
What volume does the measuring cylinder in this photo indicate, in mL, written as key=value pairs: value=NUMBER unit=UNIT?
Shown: value=26 unit=mL
